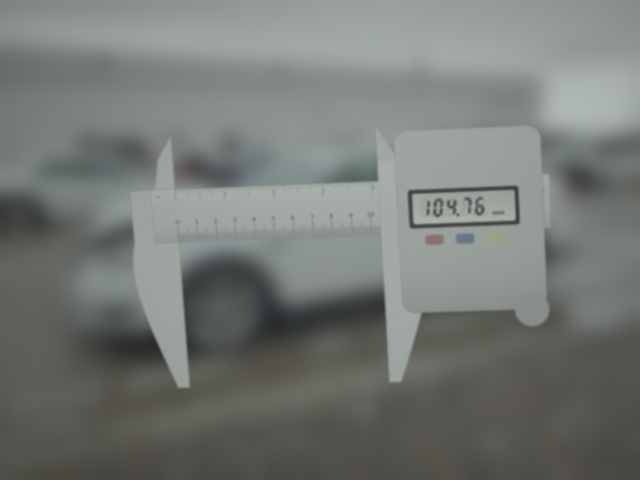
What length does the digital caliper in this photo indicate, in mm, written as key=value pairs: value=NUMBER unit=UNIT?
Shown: value=104.76 unit=mm
